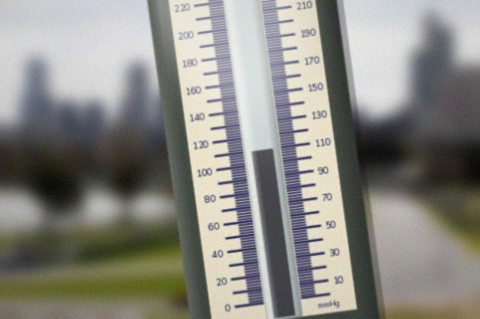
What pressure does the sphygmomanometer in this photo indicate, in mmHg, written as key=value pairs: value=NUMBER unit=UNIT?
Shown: value=110 unit=mmHg
